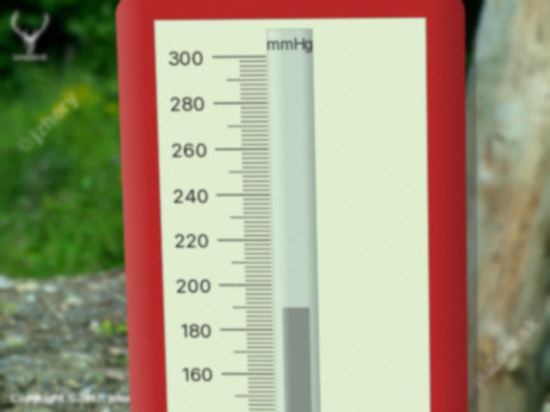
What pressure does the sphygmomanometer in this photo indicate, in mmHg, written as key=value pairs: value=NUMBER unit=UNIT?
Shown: value=190 unit=mmHg
